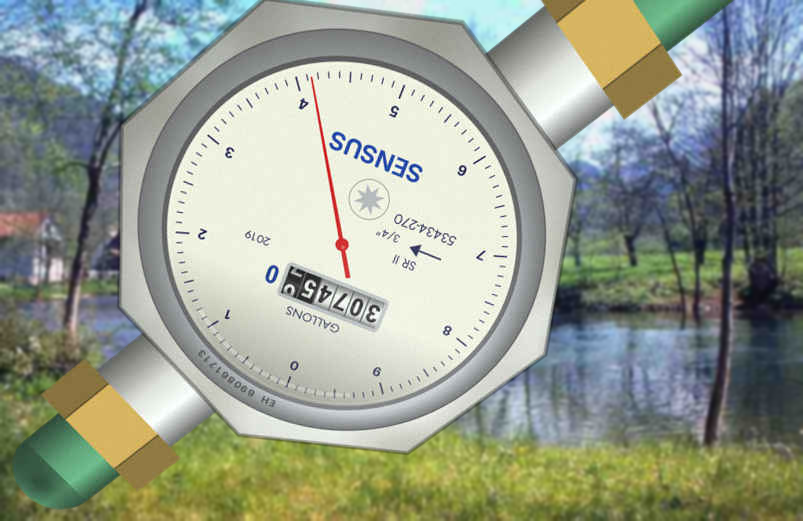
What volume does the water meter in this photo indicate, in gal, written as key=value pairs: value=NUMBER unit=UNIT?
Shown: value=3074564.1 unit=gal
